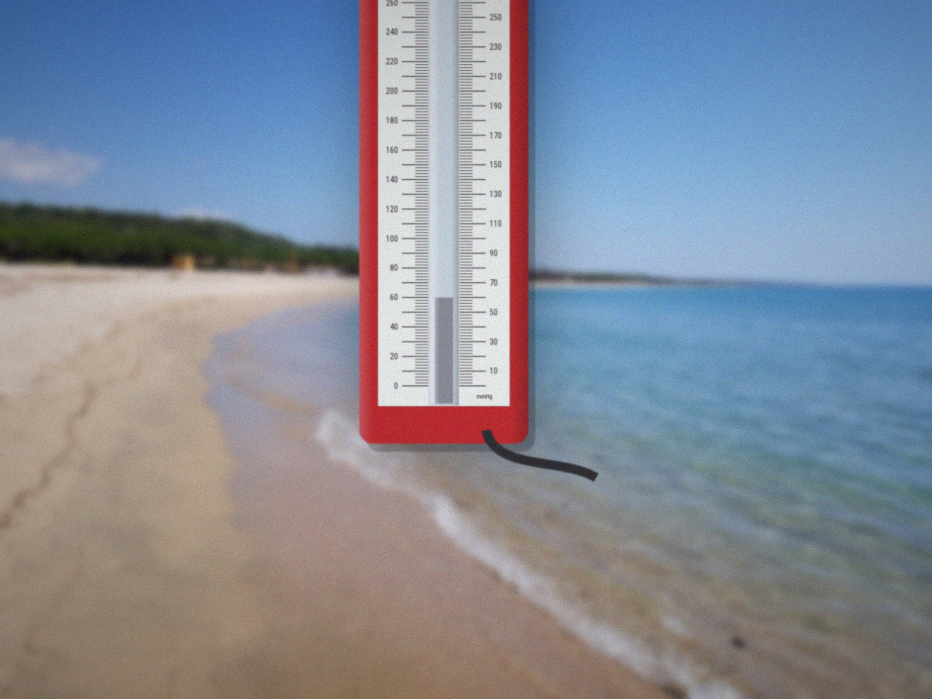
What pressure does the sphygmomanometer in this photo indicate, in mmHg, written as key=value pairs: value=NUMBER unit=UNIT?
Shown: value=60 unit=mmHg
